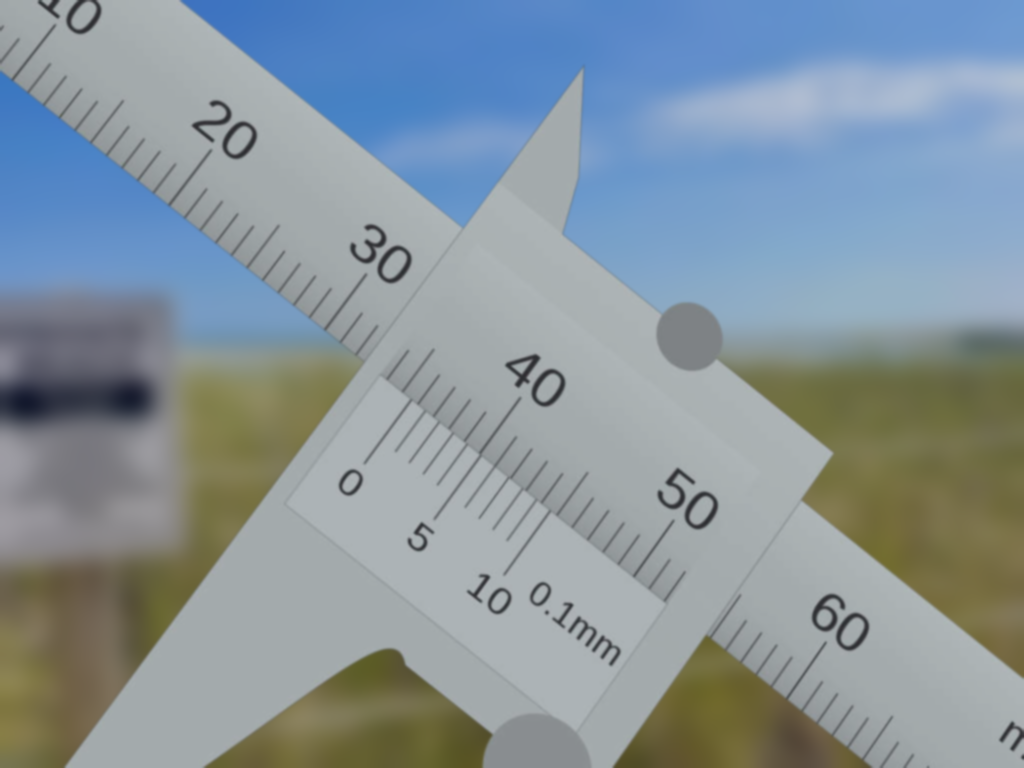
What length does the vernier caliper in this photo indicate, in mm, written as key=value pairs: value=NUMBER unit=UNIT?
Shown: value=35.6 unit=mm
